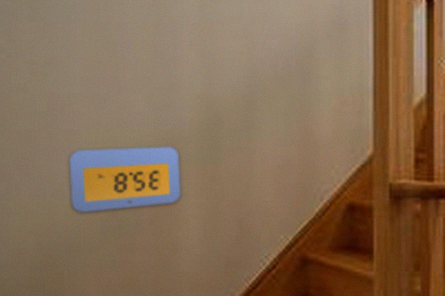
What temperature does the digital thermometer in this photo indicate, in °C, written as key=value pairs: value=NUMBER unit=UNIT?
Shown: value=35.8 unit=°C
